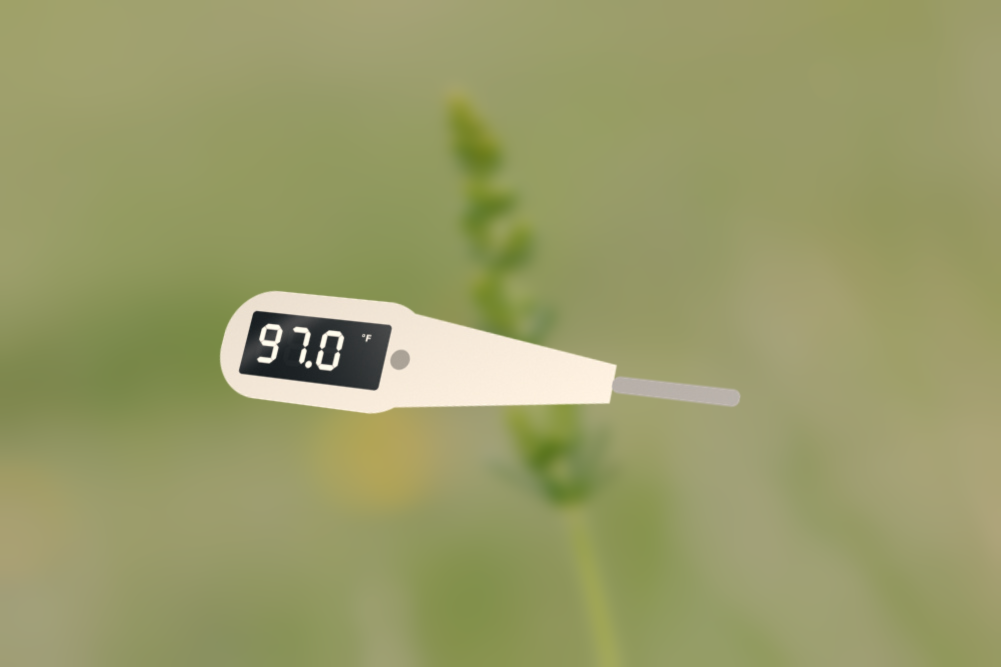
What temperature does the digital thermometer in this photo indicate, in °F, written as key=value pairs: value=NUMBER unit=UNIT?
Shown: value=97.0 unit=°F
